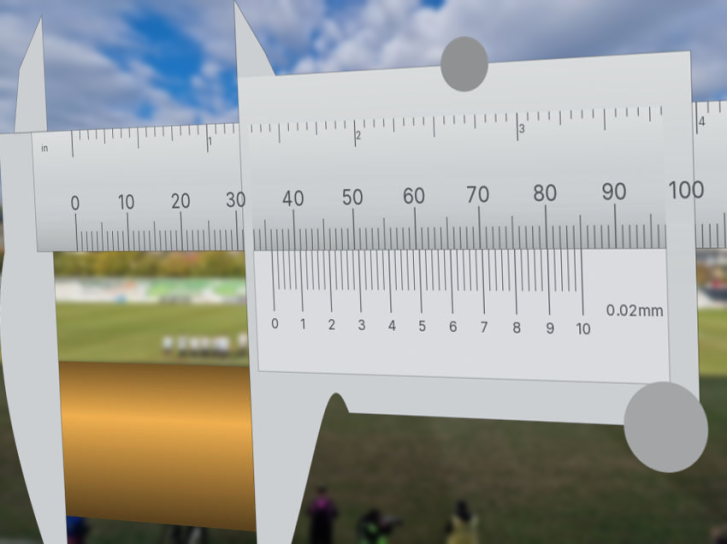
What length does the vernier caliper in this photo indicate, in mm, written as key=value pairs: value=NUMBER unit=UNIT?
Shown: value=36.0 unit=mm
